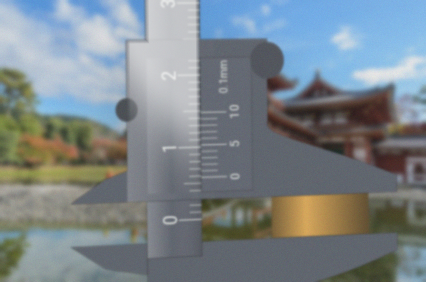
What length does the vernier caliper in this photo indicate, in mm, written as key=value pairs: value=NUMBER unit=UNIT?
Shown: value=5.8 unit=mm
